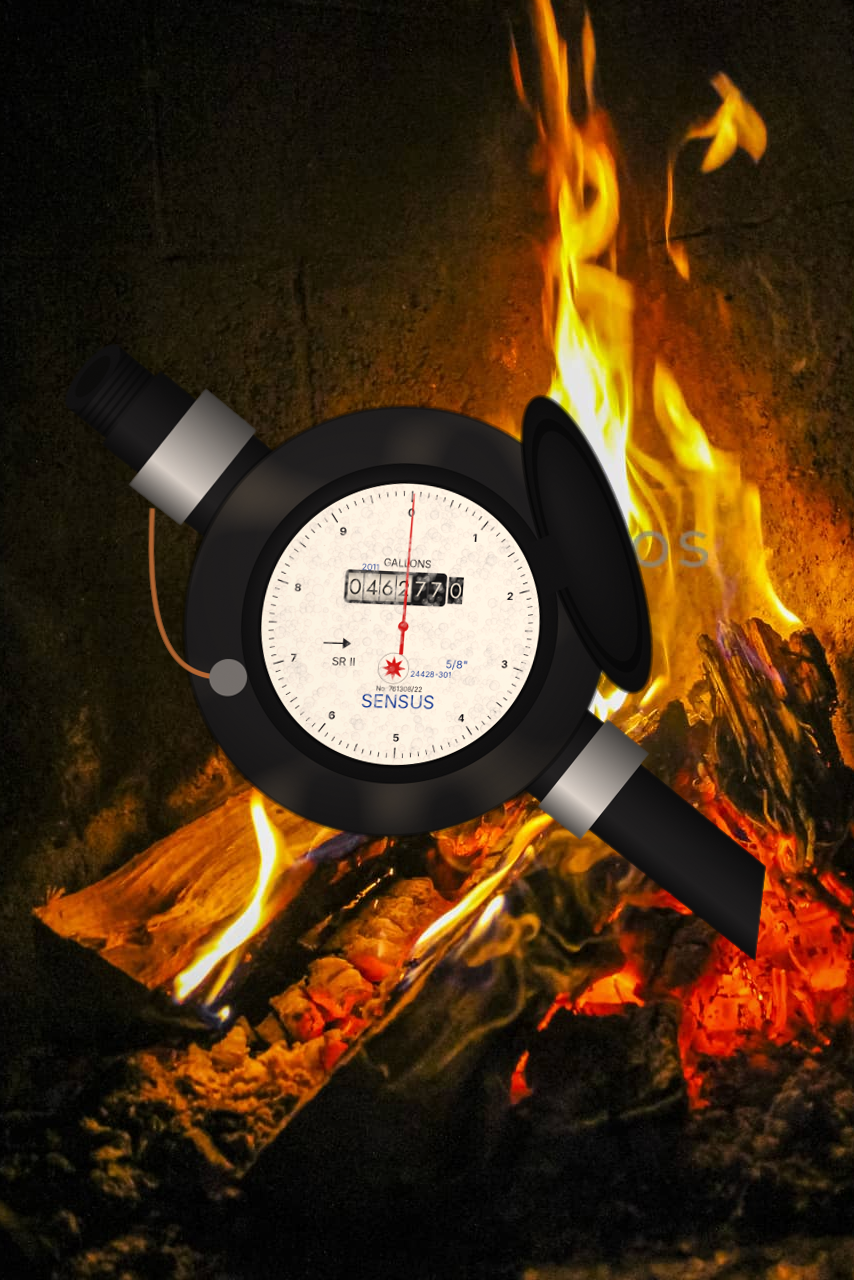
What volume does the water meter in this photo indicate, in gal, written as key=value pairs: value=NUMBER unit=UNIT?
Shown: value=462770.0 unit=gal
